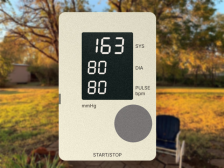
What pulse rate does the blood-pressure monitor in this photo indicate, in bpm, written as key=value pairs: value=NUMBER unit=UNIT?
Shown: value=80 unit=bpm
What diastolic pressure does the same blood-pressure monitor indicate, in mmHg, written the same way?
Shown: value=80 unit=mmHg
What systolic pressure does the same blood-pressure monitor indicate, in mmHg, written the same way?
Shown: value=163 unit=mmHg
